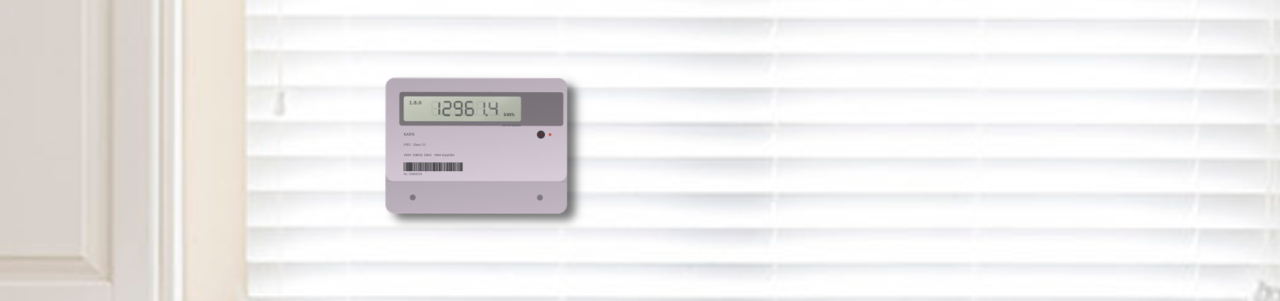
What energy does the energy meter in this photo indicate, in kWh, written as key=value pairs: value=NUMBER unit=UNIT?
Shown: value=12961.4 unit=kWh
